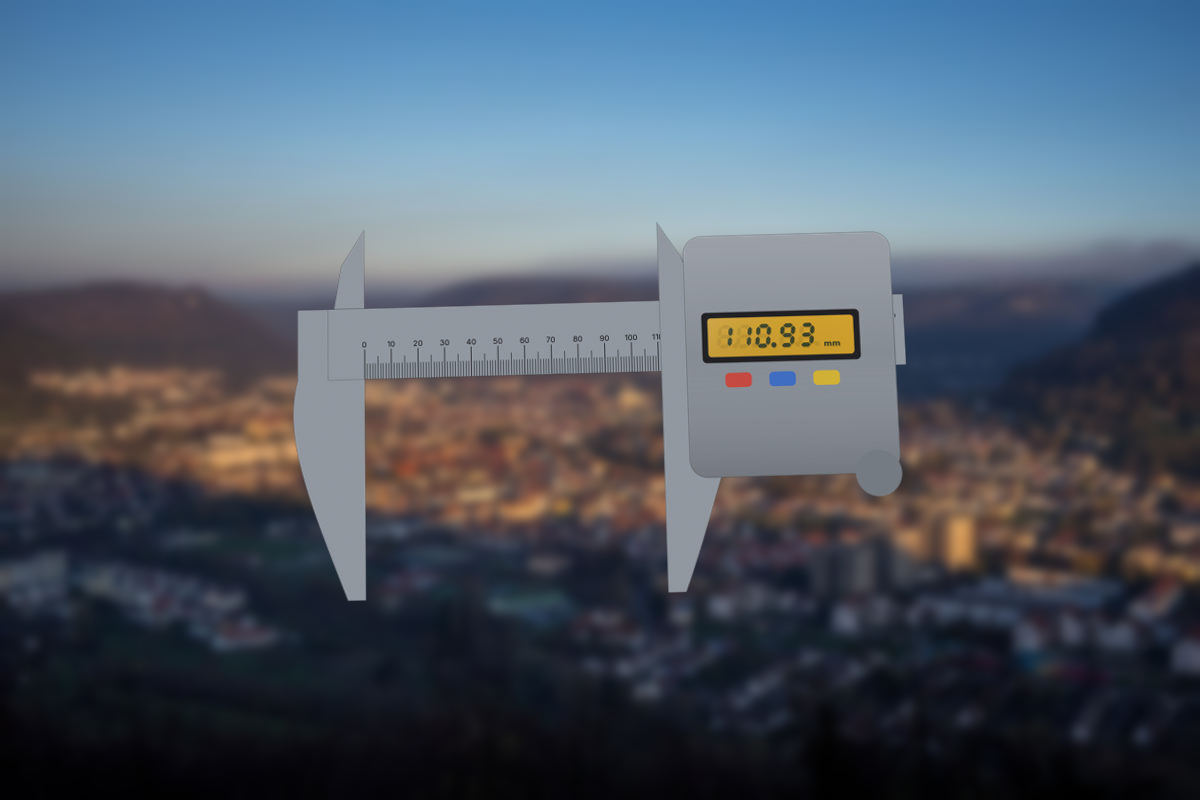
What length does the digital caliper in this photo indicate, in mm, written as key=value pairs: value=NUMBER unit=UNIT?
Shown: value=110.93 unit=mm
